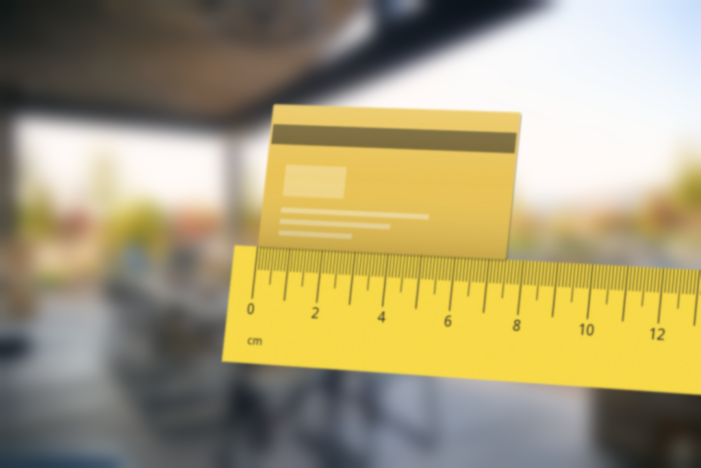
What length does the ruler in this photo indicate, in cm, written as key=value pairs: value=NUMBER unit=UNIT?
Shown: value=7.5 unit=cm
